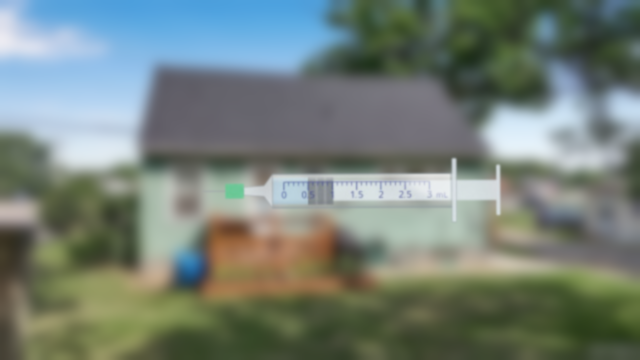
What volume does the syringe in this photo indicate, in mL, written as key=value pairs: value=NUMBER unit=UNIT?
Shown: value=0.5 unit=mL
